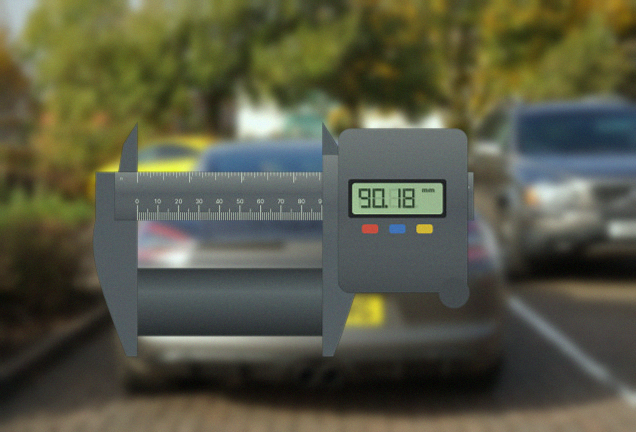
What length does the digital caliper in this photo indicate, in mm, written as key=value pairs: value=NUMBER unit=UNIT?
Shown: value=90.18 unit=mm
